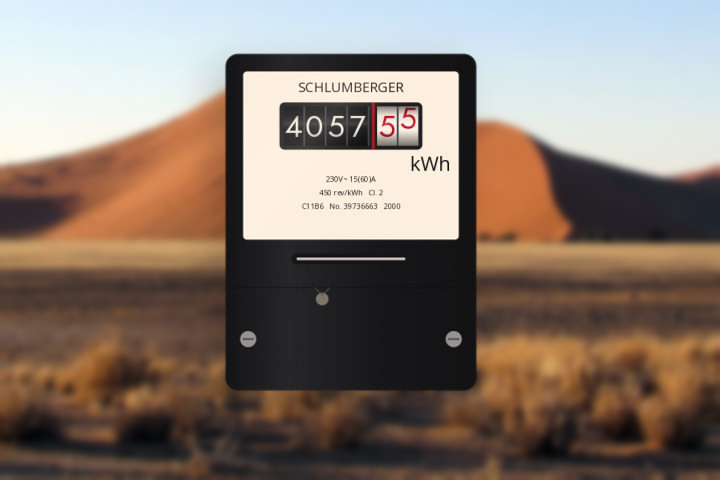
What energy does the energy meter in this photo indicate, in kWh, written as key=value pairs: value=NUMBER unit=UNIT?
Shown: value=4057.55 unit=kWh
